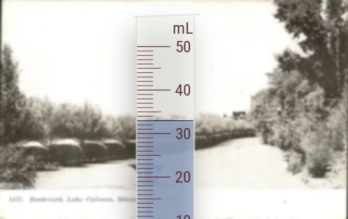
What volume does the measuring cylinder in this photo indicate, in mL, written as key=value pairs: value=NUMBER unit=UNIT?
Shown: value=33 unit=mL
